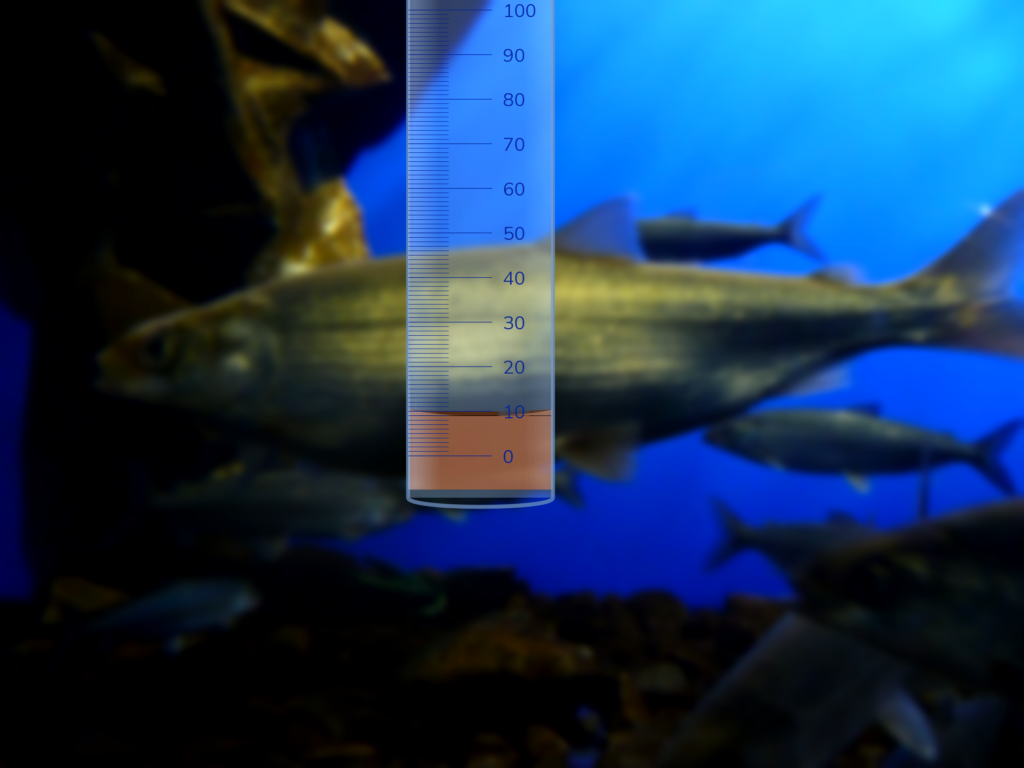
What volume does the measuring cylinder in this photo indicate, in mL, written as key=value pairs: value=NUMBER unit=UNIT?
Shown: value=9 unit=mL
